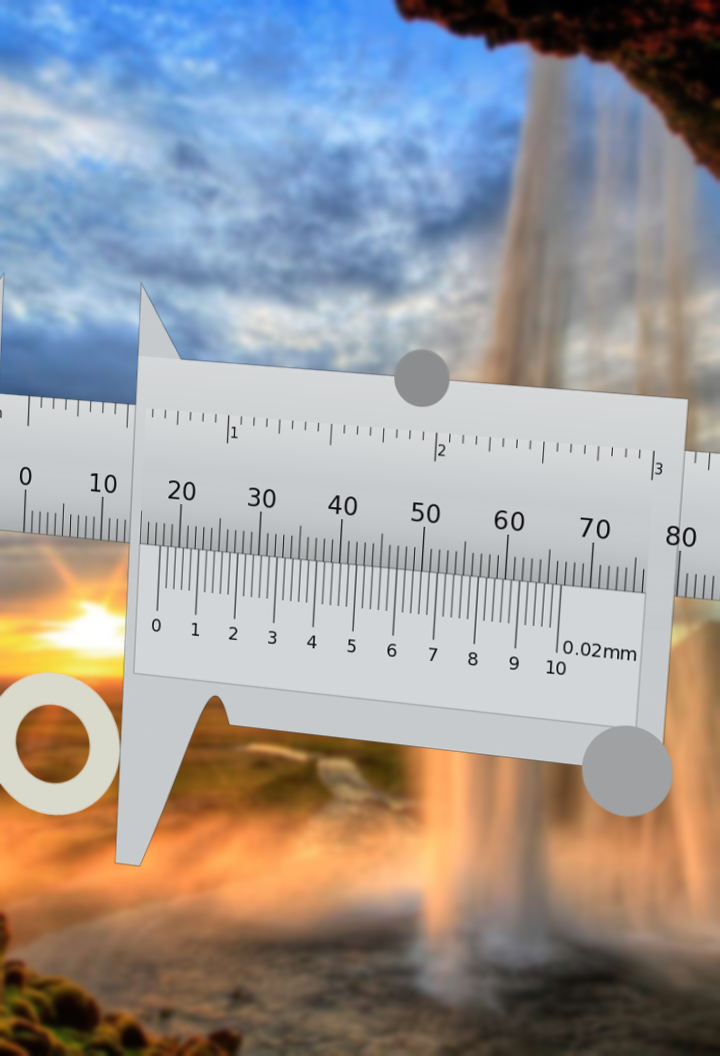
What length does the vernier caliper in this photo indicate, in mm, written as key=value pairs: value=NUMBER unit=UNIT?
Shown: value=17.6 unit=mm
